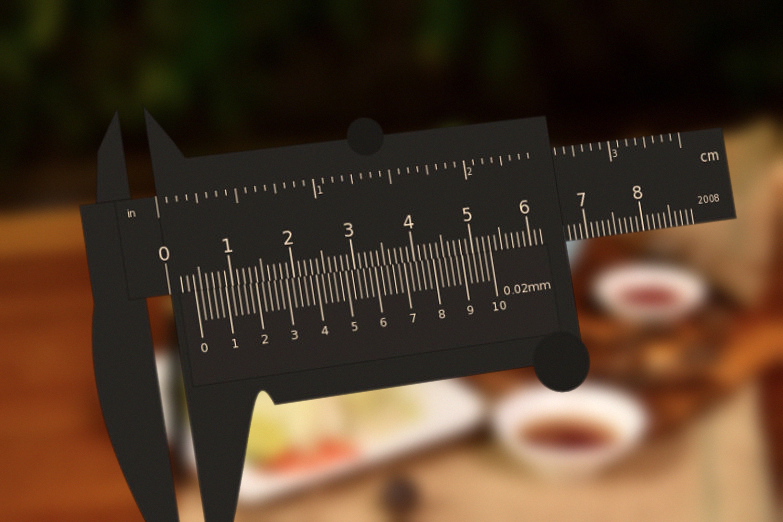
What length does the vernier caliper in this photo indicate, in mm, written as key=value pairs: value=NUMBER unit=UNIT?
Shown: value=4.0 unit=mm
